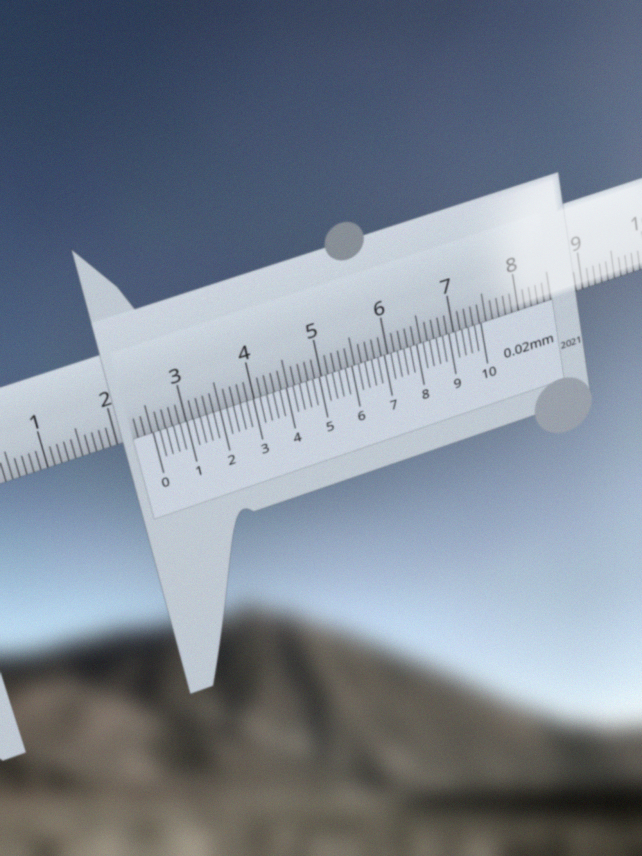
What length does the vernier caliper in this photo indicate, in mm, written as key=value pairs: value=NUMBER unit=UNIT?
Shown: value=25.2 unit=mm
